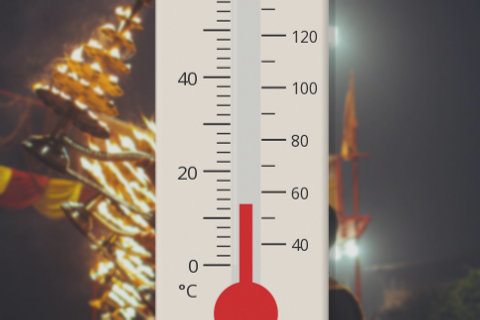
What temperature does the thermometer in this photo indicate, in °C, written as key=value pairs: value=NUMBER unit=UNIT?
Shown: value=13 unit=°C
